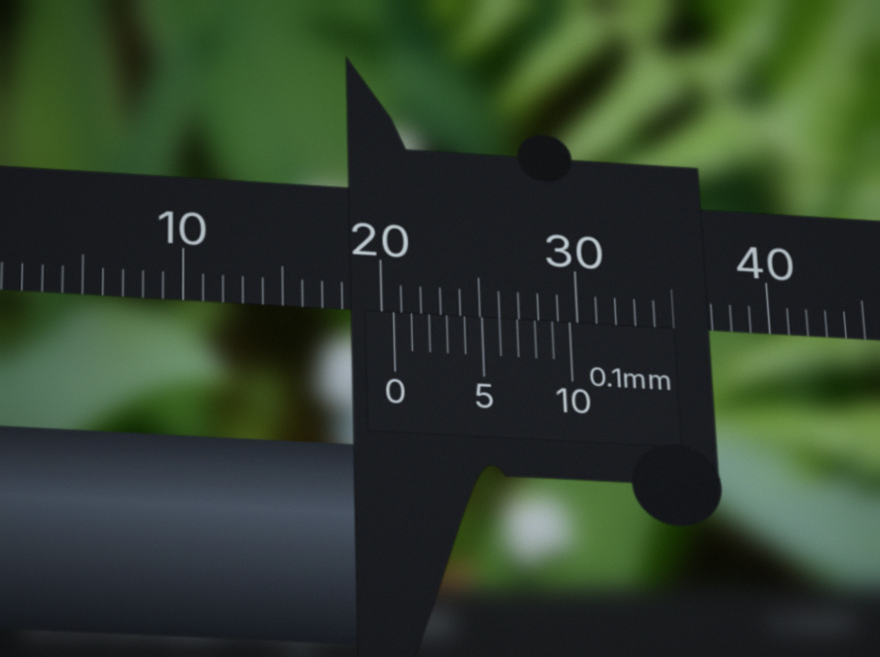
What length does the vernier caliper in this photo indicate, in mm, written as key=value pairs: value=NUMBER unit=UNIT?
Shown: value=20.6 unit=mm
